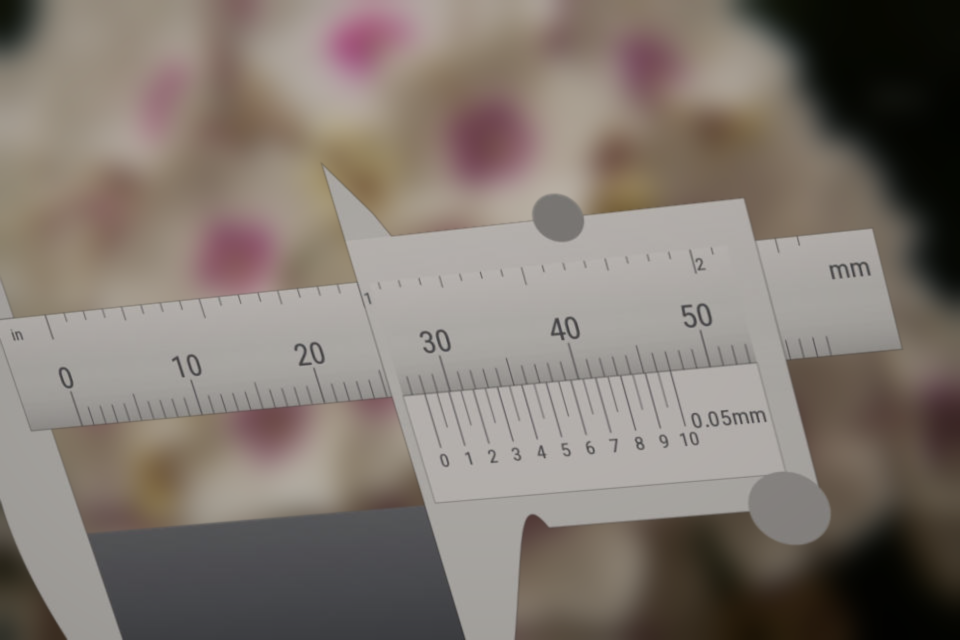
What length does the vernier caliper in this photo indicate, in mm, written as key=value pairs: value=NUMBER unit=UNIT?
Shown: value=28.0 unit=mm
